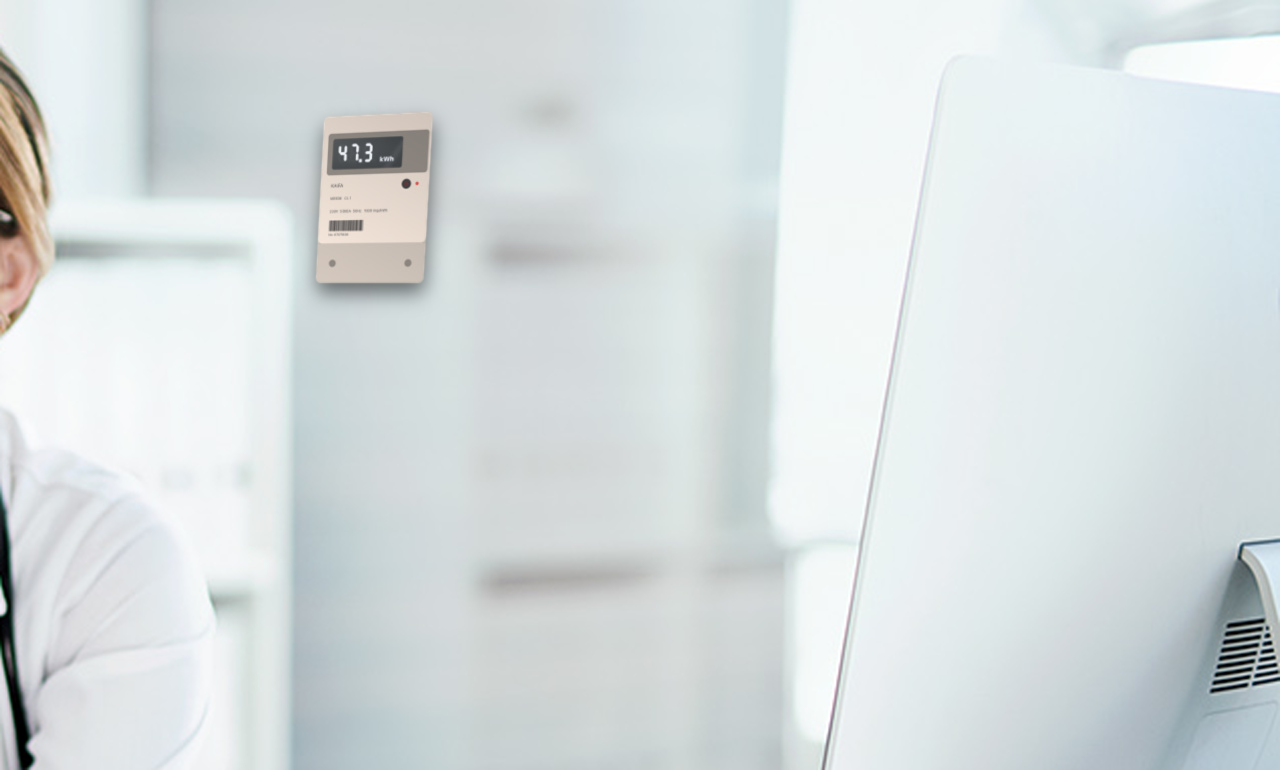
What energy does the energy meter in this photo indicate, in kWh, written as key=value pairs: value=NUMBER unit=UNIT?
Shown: value=47.3 unit=kWh
